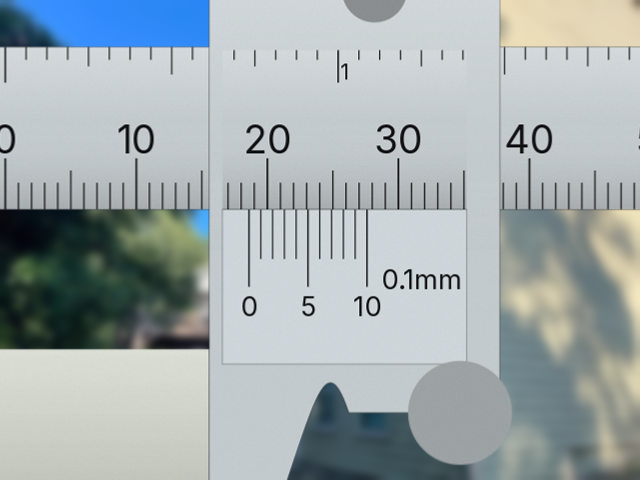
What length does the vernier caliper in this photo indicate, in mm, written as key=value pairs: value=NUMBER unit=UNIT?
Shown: value=18.6 unit=mm
